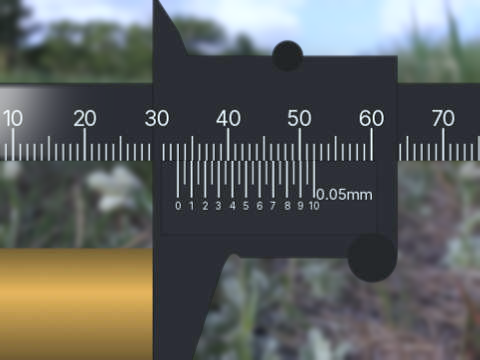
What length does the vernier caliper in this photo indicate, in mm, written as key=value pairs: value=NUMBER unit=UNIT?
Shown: value=33.0 unit=mm
